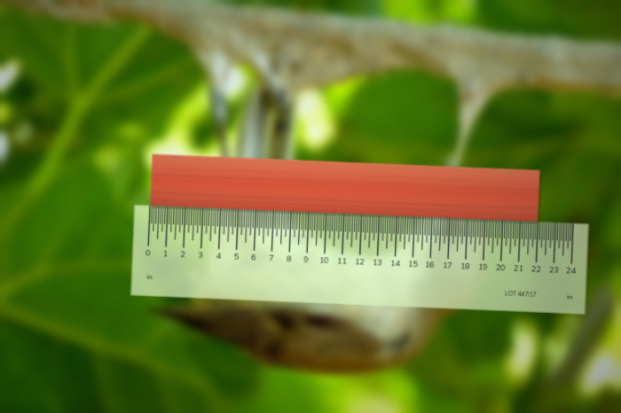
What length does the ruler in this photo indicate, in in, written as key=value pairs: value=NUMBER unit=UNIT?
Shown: value=22 unit=in
